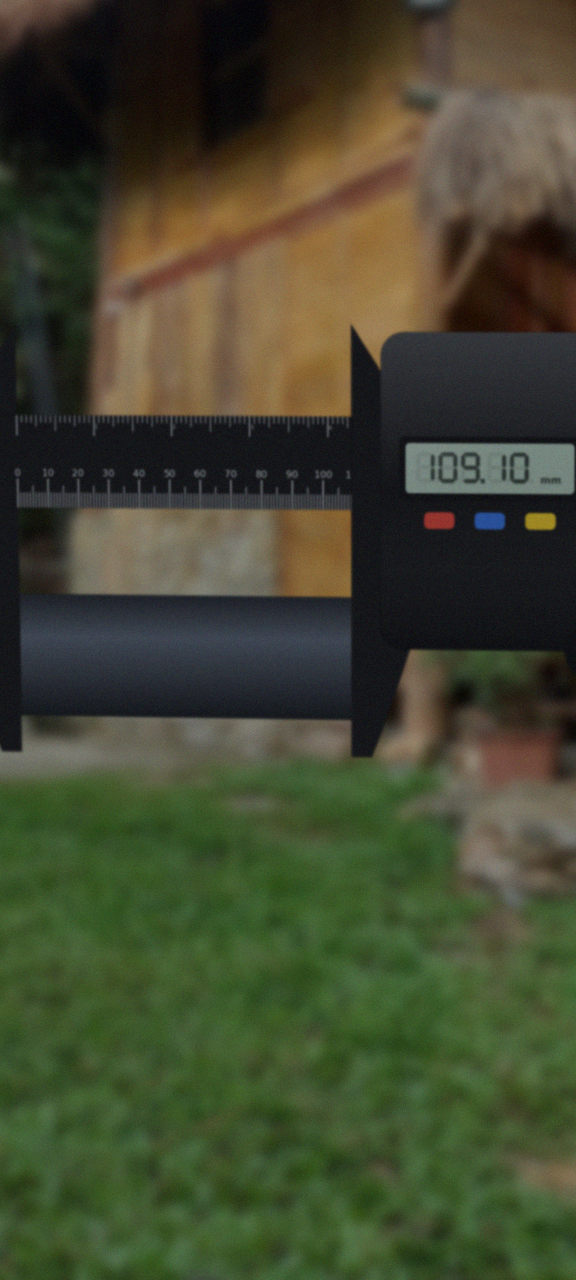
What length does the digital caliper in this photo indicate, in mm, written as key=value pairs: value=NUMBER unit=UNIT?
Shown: value=109.10 unit=mm
